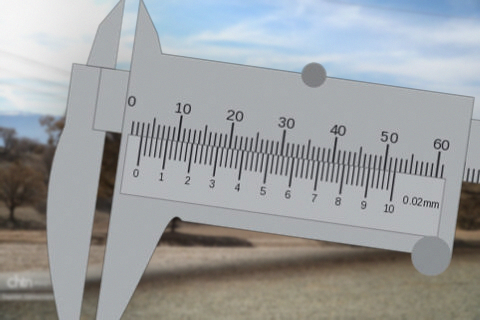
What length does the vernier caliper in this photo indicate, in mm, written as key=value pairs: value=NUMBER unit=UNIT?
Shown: value=3.0 unit=mm
